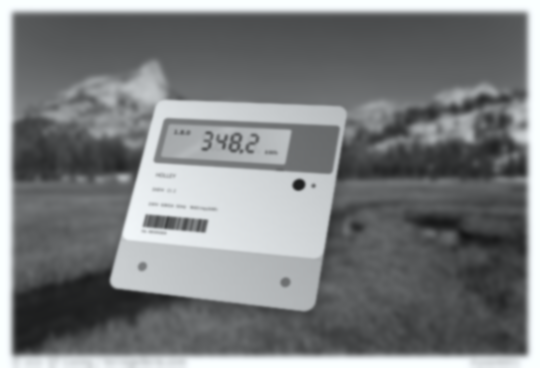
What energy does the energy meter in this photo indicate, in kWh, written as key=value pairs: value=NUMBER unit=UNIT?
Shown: value=348.2 unit=kWh
